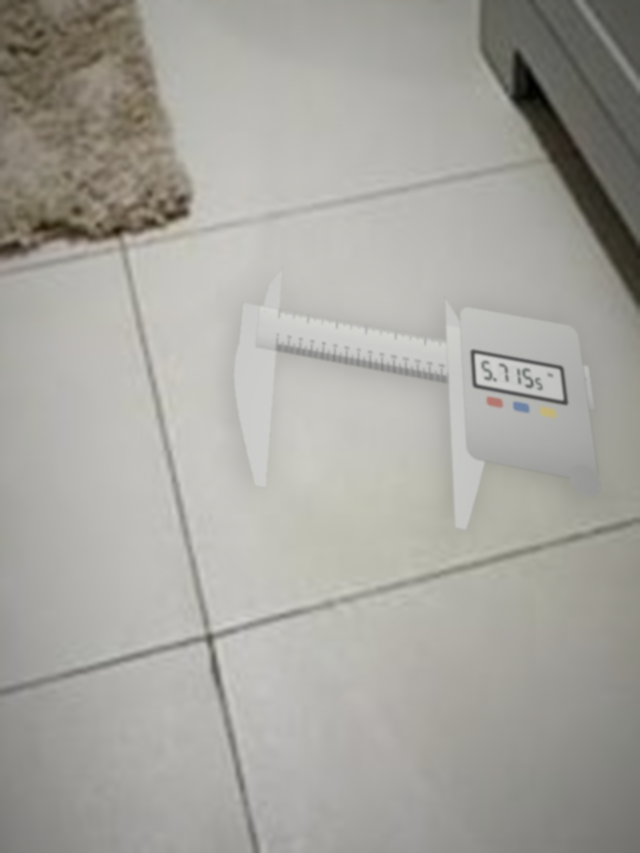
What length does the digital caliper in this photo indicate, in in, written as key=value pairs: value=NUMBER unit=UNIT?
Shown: value=5.7155 unit=in
